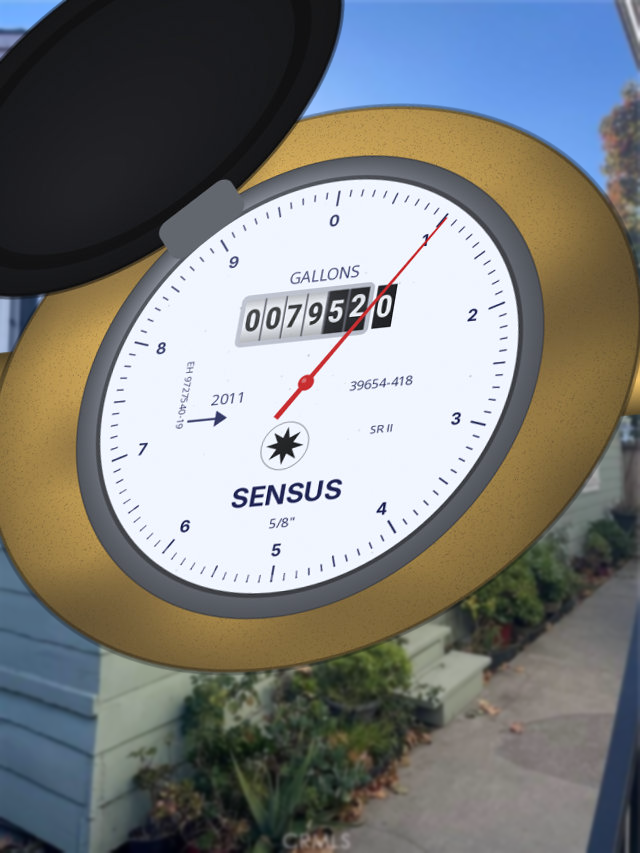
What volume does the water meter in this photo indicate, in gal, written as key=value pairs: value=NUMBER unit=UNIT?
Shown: value=79521.0 unit=gal
